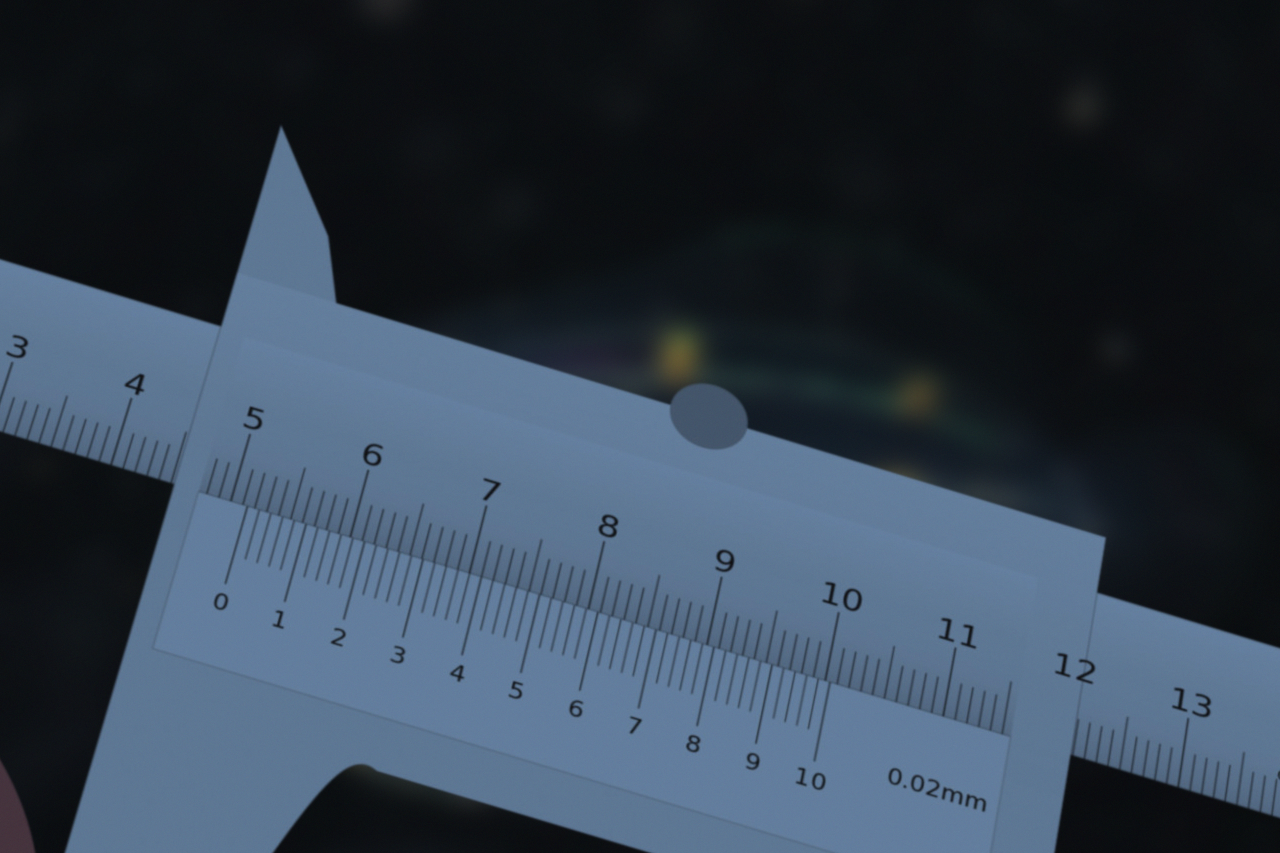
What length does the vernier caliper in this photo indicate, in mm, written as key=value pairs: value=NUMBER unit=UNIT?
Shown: value=51.4 unit=mm
